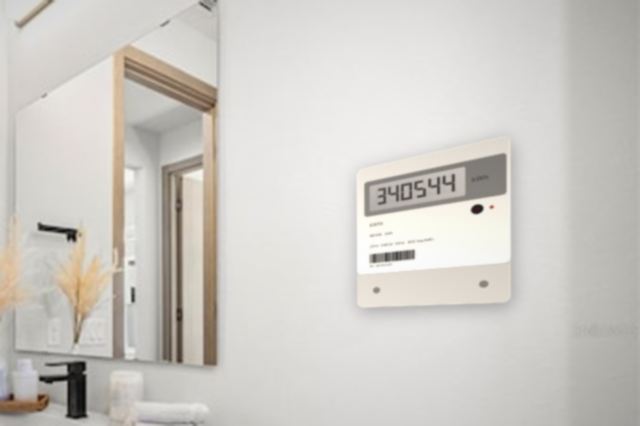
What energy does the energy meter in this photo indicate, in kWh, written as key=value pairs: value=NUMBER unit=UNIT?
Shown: value=340544 unit=kWh
